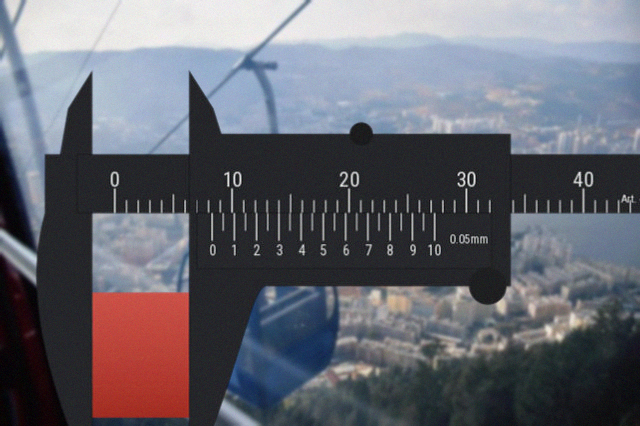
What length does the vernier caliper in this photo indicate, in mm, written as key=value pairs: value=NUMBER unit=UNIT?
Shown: value=8.3 unit=mm
